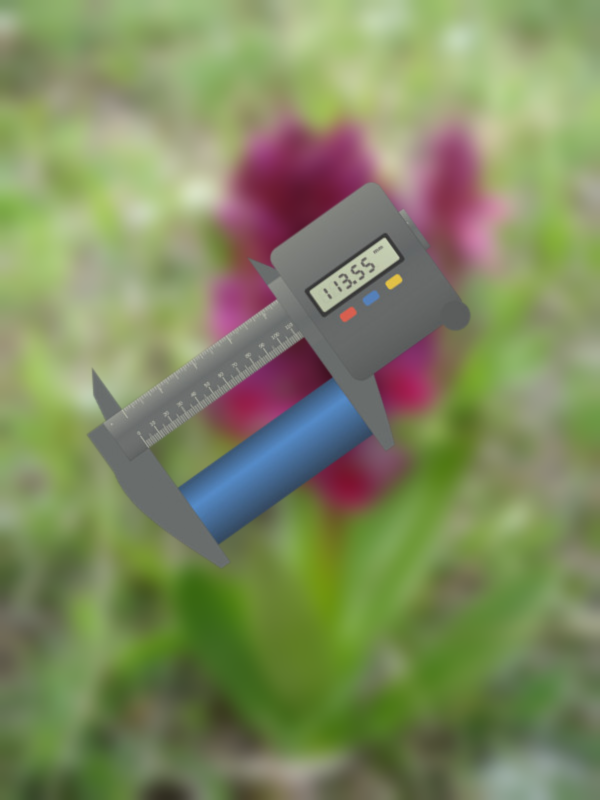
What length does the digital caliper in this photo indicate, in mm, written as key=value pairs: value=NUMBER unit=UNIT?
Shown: value=113.55 unit=mm
